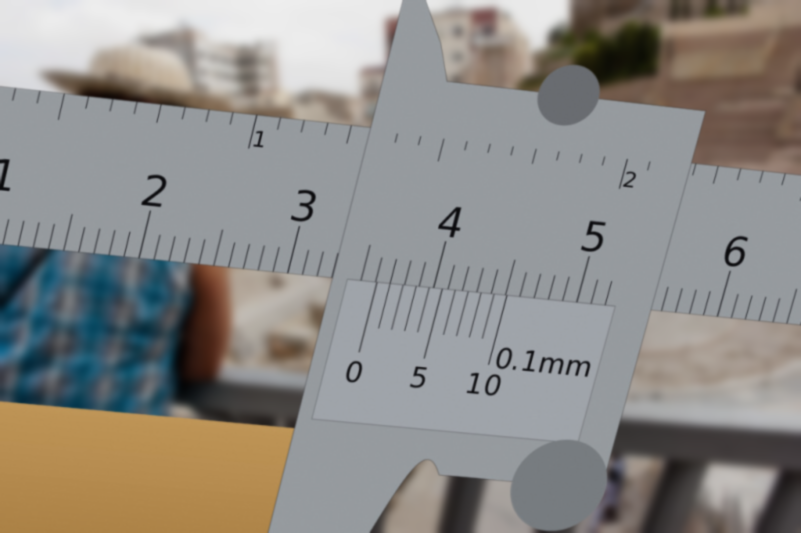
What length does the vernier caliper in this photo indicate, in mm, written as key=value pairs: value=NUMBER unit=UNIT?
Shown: value=36.1 unit=mm
